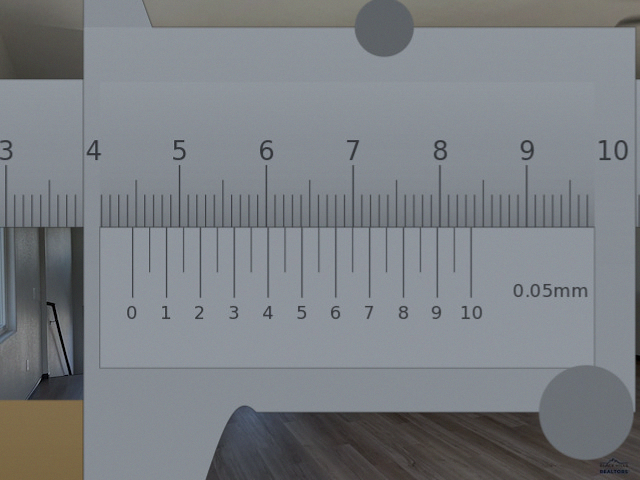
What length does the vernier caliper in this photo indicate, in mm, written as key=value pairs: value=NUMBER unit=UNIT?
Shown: value=44.6 unit=mm
